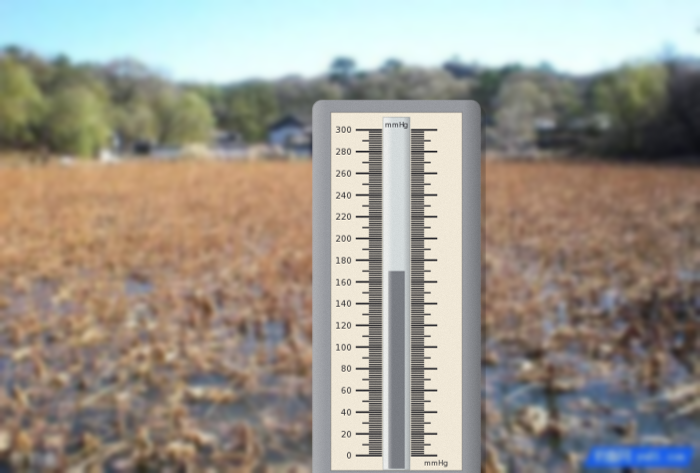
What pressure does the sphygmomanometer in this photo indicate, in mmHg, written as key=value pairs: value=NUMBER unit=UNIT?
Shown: value=170 unit=mmHg
